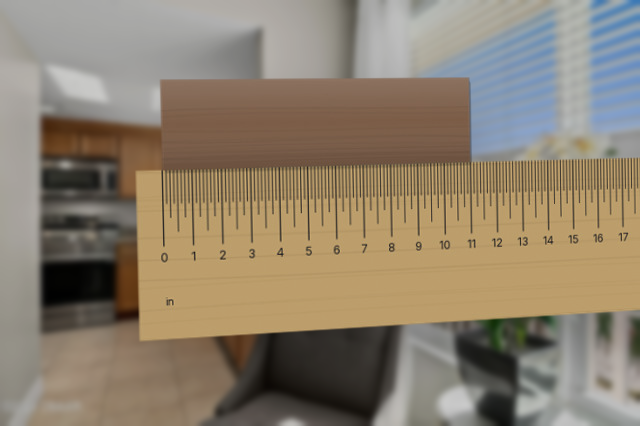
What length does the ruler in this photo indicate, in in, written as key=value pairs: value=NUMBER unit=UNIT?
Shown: value=11 unit=in
